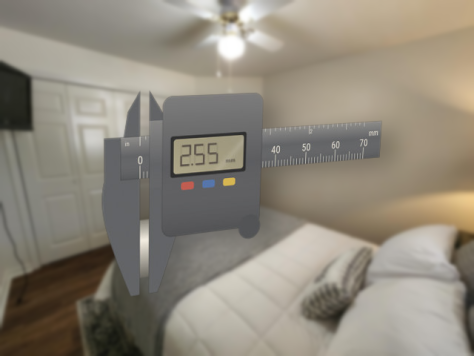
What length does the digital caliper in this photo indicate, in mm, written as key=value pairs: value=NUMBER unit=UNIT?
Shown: value=2.55 unit=mm
